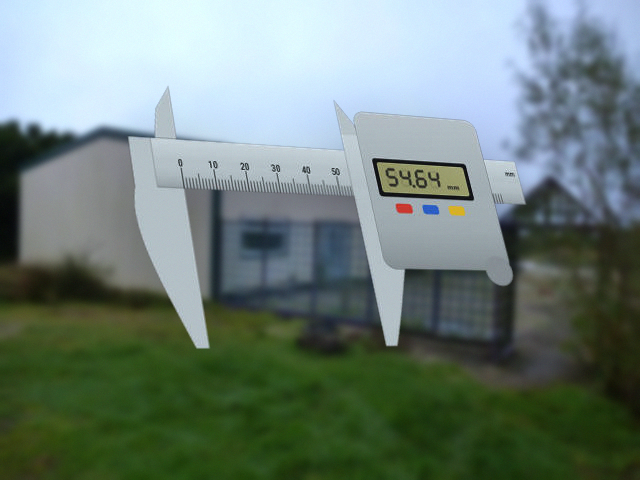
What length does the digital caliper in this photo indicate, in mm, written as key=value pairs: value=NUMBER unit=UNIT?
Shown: value=54.64 unit=mm
